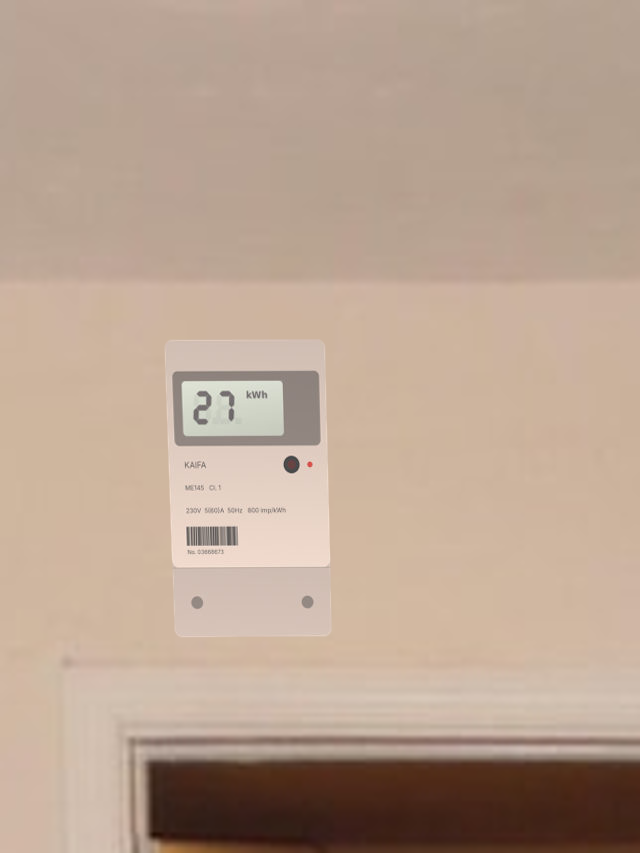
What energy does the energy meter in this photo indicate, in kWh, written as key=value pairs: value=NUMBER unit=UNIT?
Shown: value=27 unit=kWh
